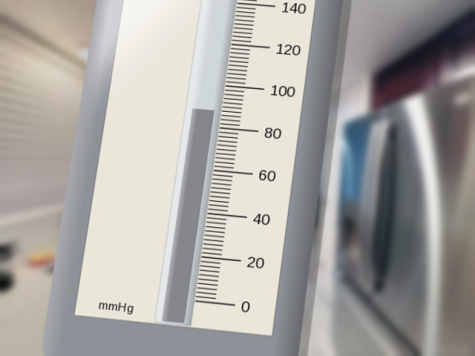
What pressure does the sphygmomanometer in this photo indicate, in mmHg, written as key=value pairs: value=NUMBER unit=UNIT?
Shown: value=88 unit=mmHg
